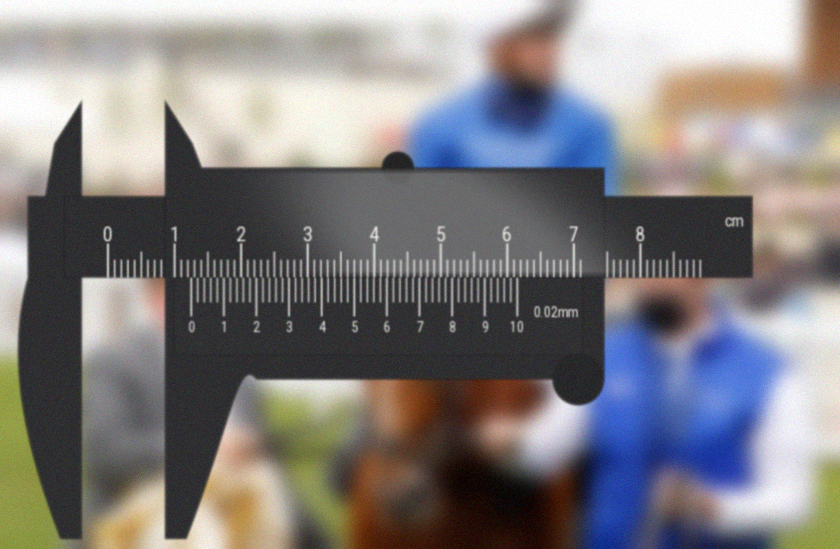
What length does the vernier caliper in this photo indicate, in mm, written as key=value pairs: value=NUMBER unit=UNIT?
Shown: value=12.5 unit=mm
